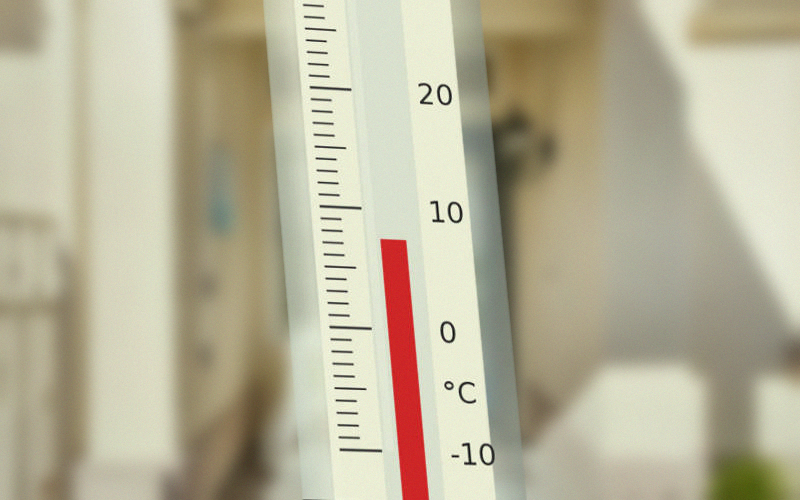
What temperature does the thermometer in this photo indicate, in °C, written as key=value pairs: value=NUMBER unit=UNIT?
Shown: value=7.5 unit=°C
